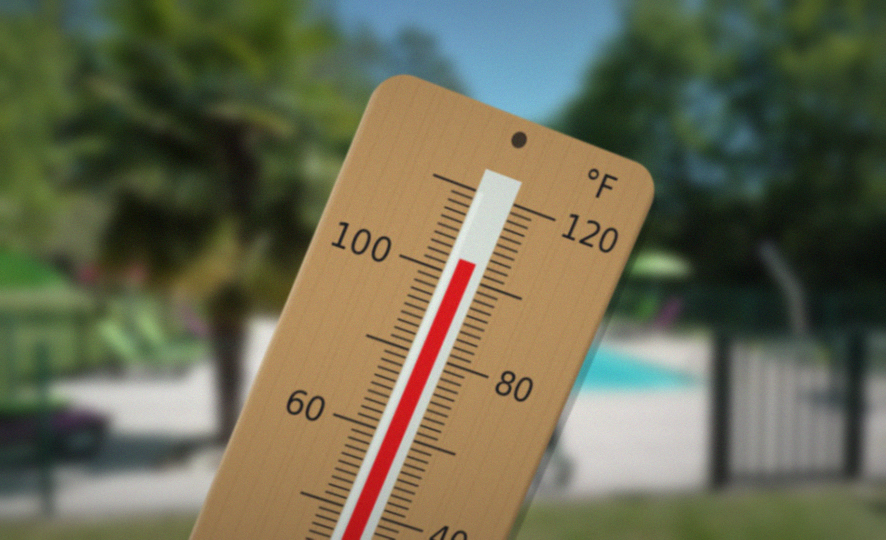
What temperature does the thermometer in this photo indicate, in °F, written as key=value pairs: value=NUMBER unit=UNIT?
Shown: value=104 unit=°F
